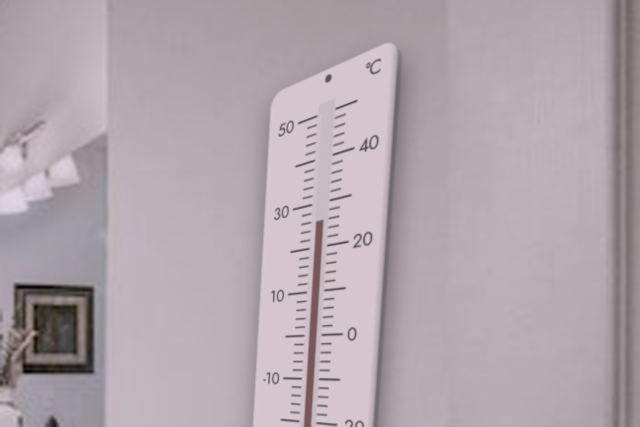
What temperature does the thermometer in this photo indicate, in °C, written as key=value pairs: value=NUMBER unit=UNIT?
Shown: value=26 unit=°C
